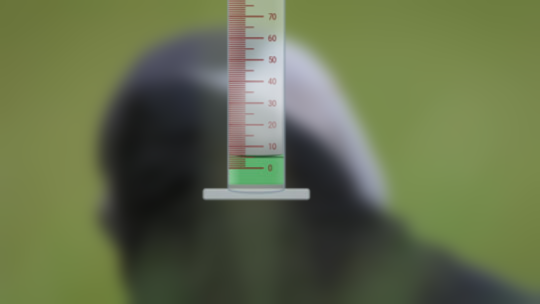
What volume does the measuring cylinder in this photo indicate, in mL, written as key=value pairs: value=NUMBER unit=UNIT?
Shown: value=5 unit=mL
